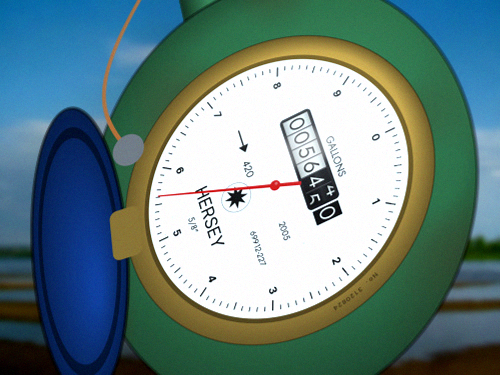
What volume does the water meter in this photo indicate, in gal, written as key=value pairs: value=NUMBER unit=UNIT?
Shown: value=56445.6 unit=gal
